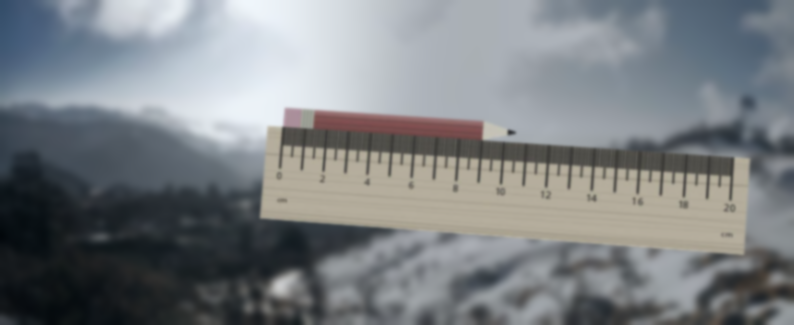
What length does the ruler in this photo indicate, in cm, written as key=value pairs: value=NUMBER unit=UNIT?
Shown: value=10.5 unit=cm
